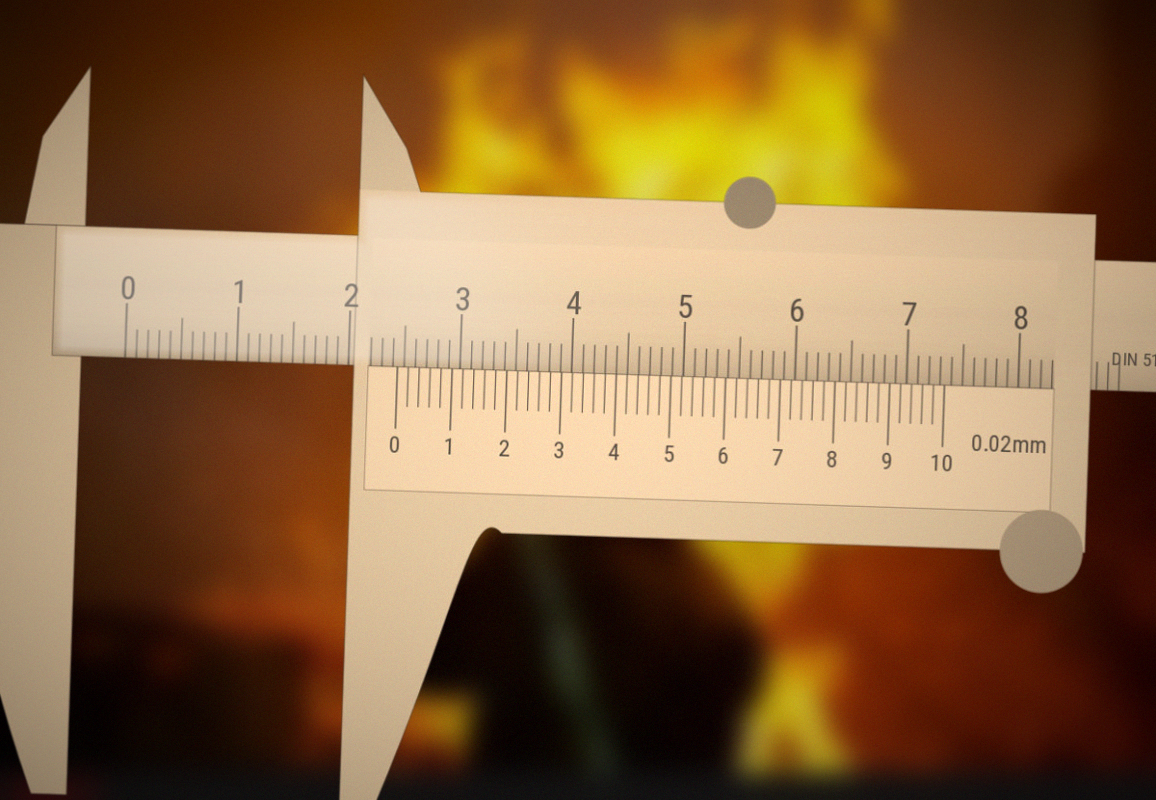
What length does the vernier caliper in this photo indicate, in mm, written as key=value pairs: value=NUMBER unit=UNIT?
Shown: value=24.4 unit=mm
